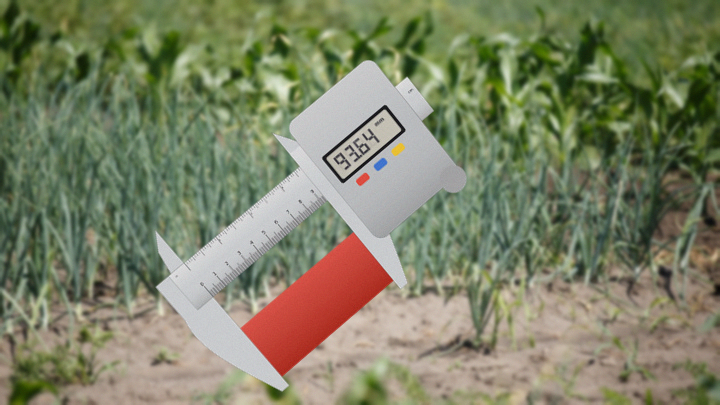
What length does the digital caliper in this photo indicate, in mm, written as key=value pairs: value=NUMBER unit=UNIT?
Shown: value=93.64 unit=mm
